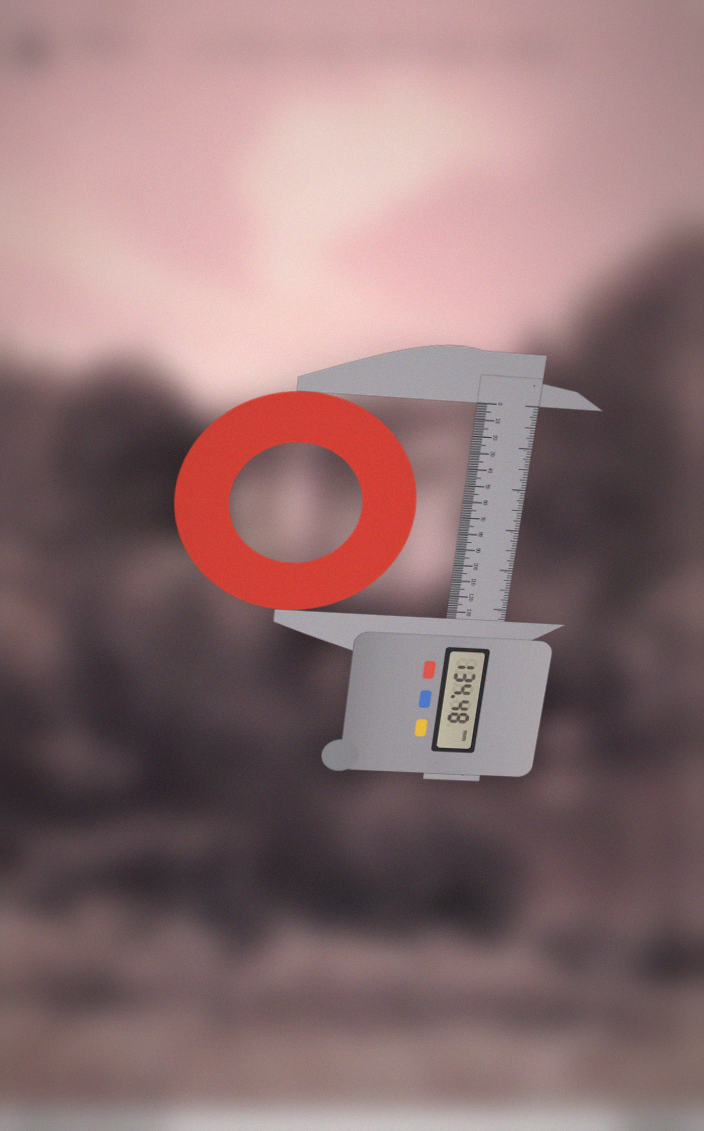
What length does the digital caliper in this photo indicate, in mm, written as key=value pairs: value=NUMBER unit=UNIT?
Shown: value=134.48 unit=mm
